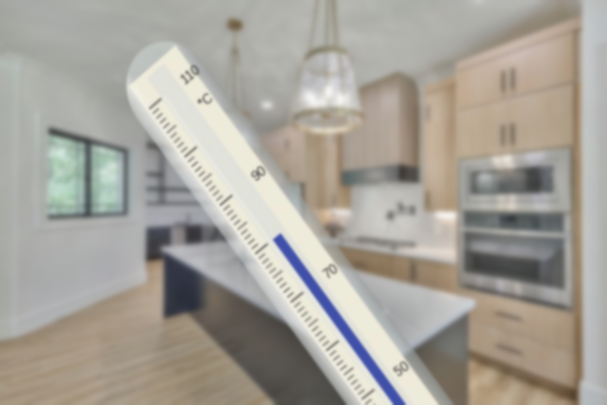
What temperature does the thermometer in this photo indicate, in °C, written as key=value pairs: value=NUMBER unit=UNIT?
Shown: value=80 unit=°C
